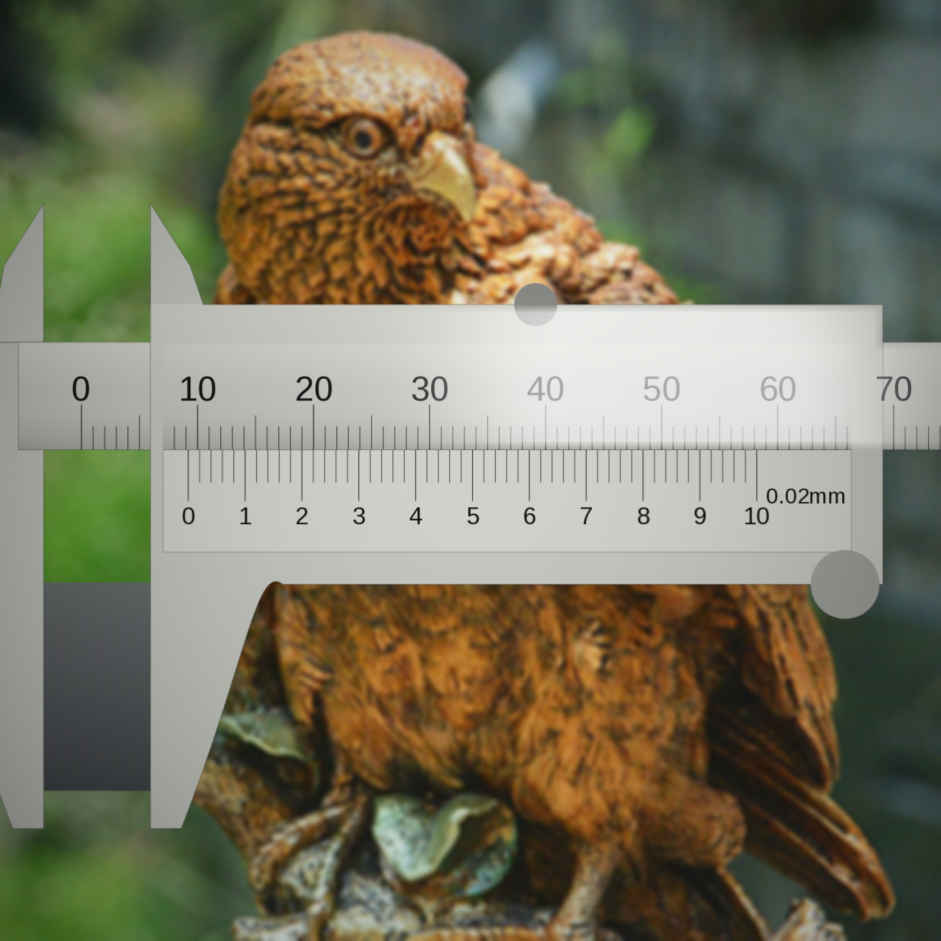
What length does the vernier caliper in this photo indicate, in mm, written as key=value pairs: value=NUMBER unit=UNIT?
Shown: value=9.2 unit=mm
